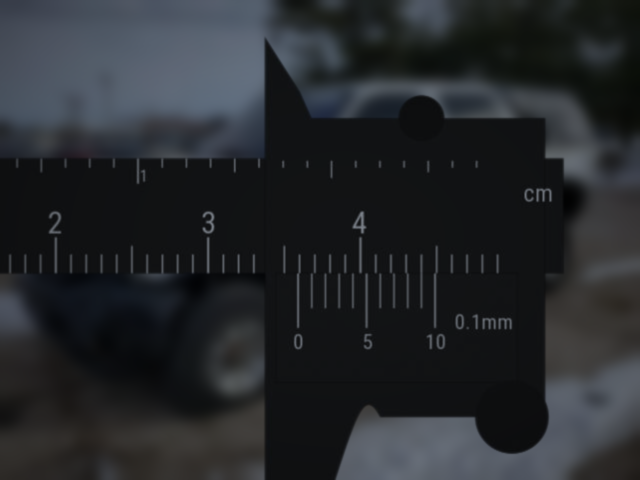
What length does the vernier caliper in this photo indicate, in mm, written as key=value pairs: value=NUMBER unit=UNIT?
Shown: value=35.9 unit=mm
